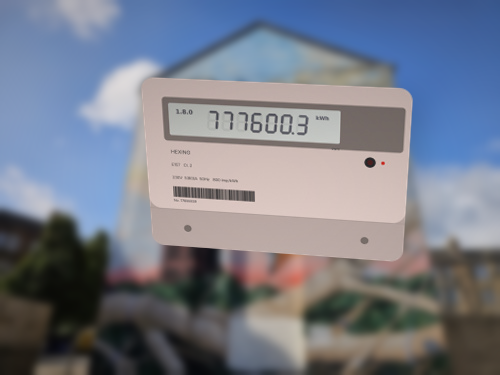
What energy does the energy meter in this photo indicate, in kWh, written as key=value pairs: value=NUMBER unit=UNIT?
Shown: value=777600.3 unit=kWh
